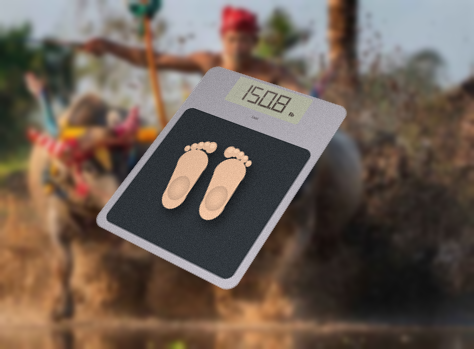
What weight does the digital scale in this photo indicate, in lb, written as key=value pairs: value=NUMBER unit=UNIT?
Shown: value=150.8 unit=lb
